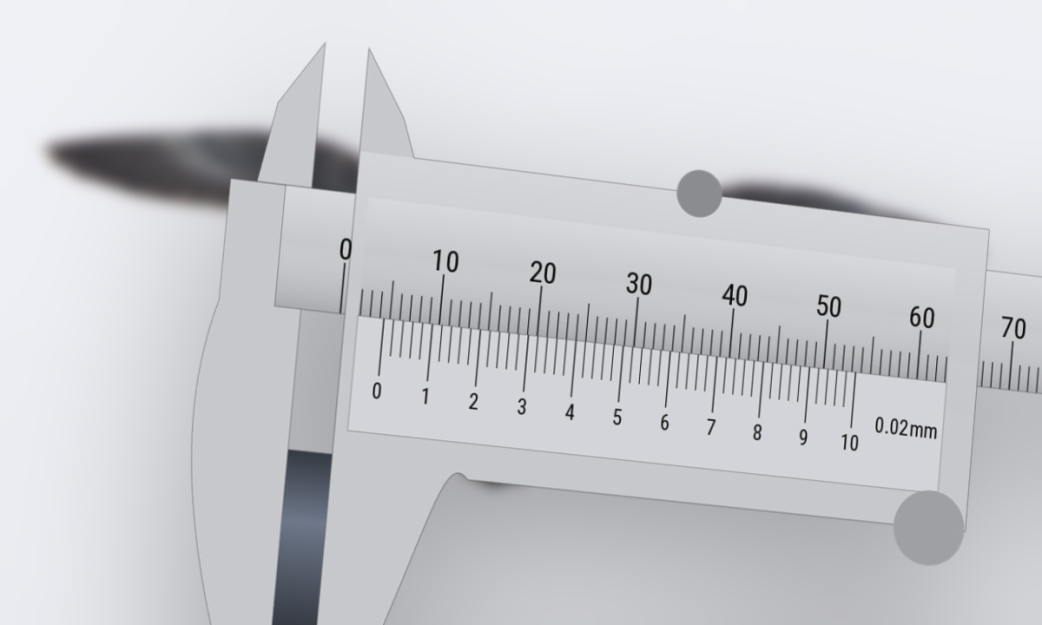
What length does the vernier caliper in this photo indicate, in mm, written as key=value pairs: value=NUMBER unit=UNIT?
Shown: value=4.4 unit=mm
